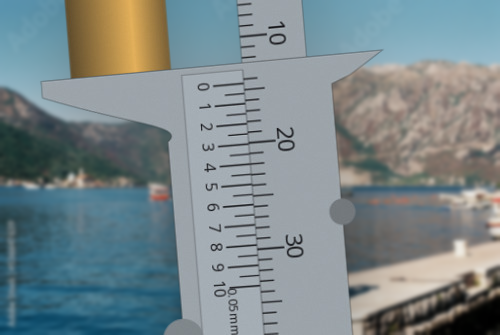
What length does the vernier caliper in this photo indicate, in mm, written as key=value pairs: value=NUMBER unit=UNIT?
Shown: value=14.4 unit=mm
